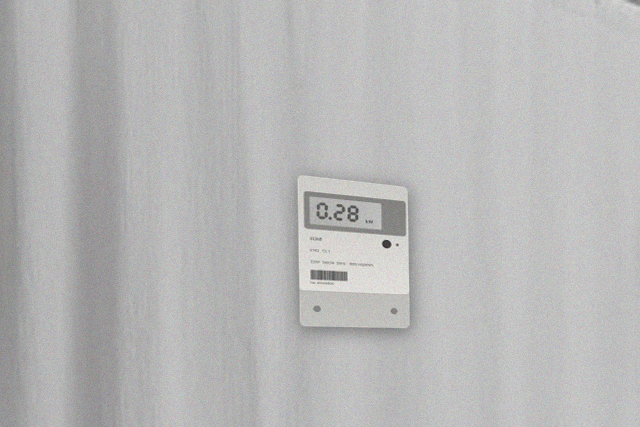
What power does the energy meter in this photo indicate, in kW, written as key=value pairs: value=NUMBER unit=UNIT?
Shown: value=0.28 unit=kW
